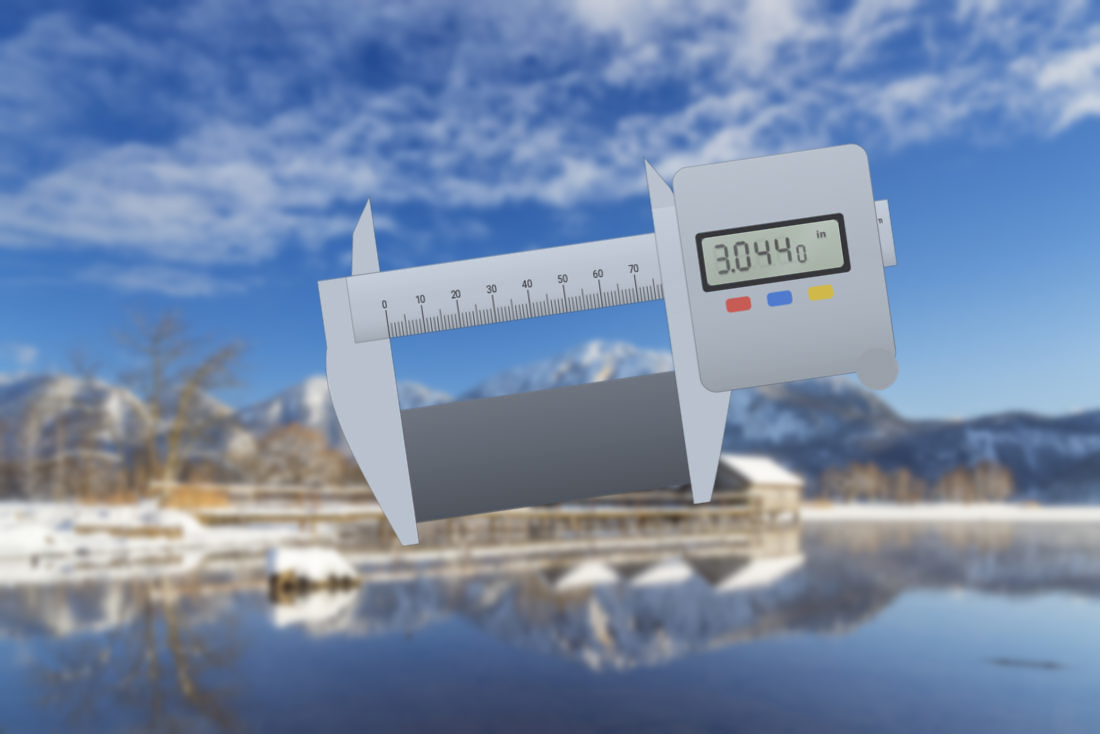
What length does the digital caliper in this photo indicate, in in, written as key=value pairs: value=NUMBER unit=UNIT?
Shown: value=3.0440 unit=in
